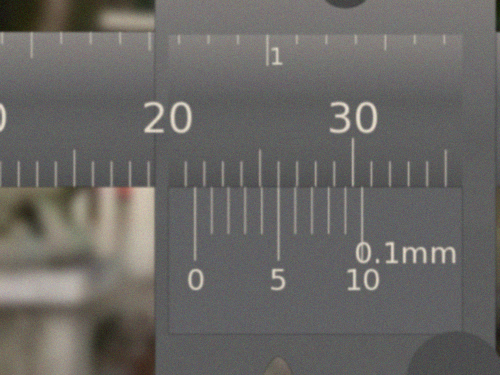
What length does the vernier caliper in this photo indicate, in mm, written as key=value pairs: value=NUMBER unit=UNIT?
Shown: value=21.5 unit=mm
